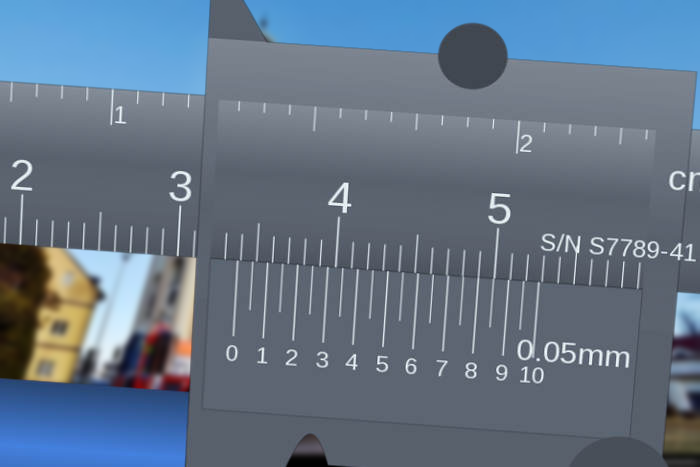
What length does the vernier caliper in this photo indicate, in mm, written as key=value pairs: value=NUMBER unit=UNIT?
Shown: value=33.8 unit=mm
